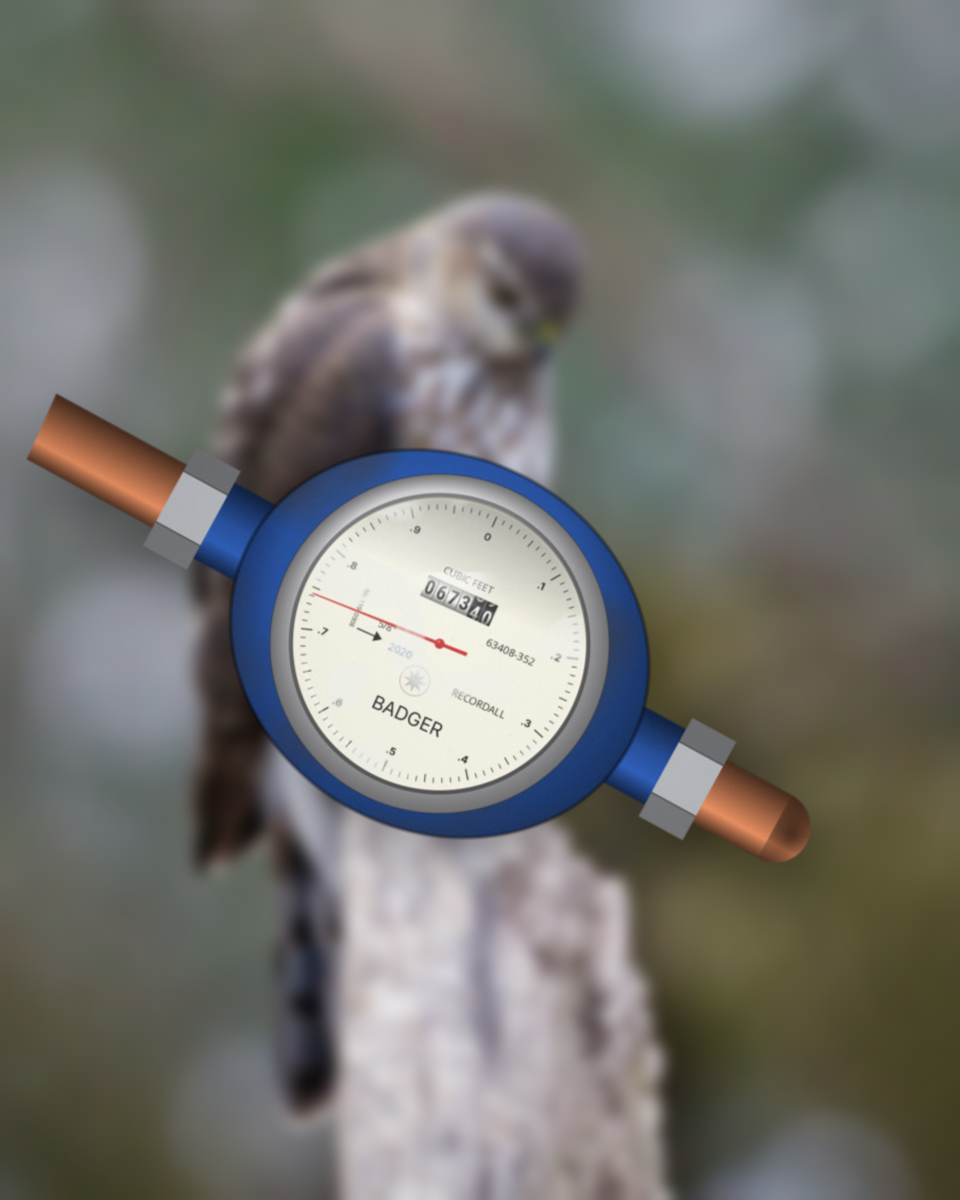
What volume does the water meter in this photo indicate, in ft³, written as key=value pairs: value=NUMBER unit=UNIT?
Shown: value=67339.74 unit=ft³
